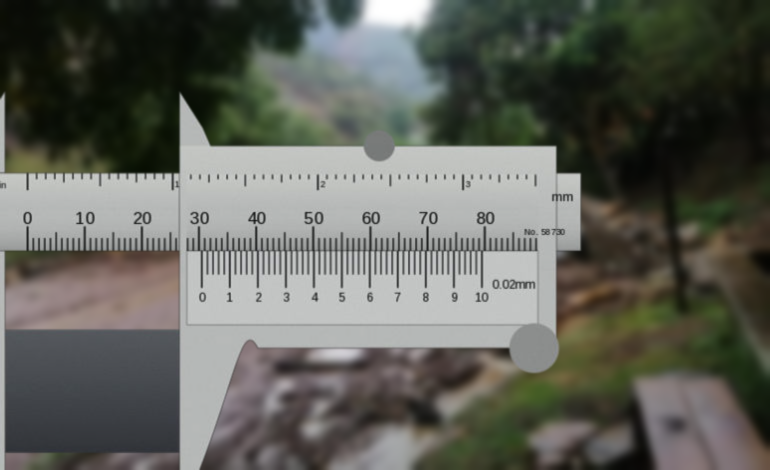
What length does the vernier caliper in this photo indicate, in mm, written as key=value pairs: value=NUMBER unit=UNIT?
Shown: value=30.5 unit=mm
